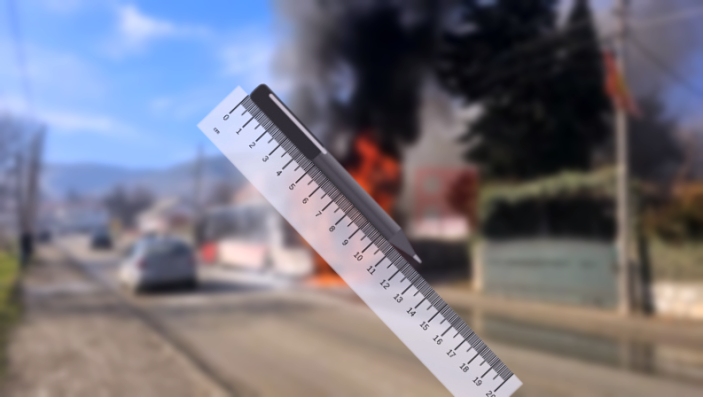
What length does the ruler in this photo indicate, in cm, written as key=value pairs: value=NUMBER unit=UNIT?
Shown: value=12.5 unit=cm
